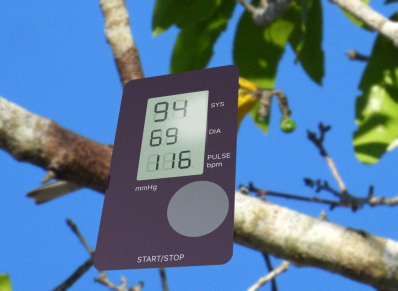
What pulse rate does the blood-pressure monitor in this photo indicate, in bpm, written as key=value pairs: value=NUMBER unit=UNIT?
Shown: value=116 unit=bpm
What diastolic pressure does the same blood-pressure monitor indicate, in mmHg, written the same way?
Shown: value=69 unit=mmHg
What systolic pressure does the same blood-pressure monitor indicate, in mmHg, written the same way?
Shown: value=94 unit=mmHg
